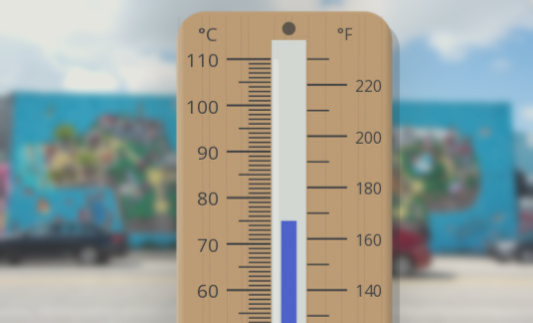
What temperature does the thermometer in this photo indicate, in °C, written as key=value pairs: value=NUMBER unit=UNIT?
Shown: value=75 unit=°C
